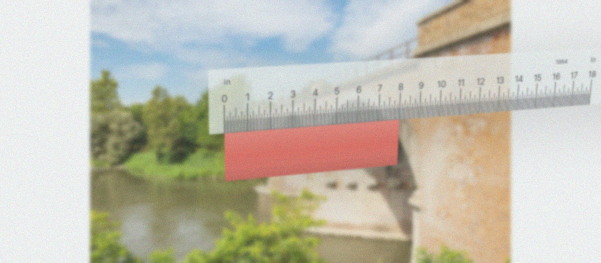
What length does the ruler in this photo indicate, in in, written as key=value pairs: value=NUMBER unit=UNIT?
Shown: value=8 unit=in
